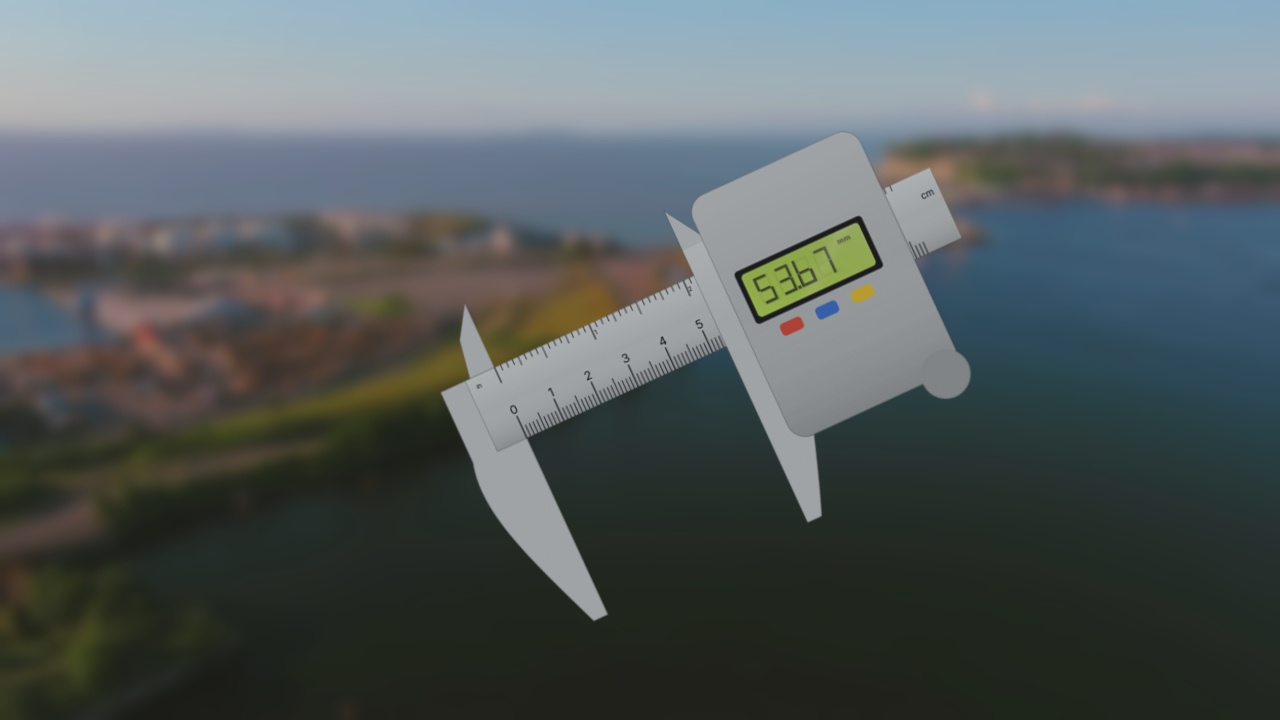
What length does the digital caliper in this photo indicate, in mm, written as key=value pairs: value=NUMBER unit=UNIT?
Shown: value=53.67 unit=mm
